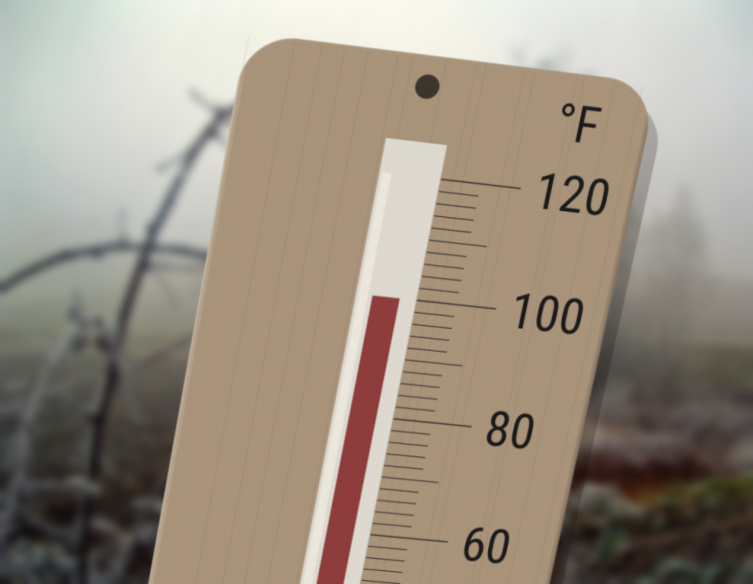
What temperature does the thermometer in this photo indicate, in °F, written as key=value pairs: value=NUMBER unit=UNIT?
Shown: value=100 unit=°F
